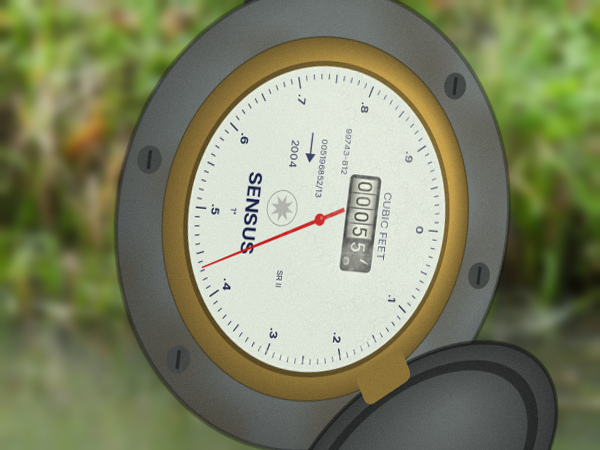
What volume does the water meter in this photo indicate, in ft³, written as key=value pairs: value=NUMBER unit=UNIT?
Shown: value=557.43 unit=ft³
